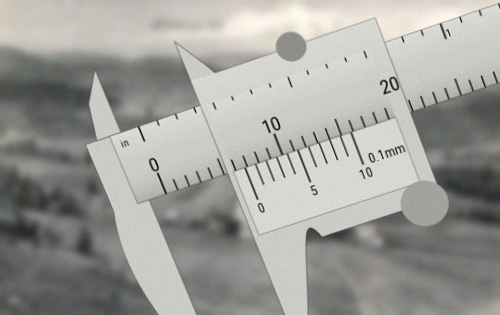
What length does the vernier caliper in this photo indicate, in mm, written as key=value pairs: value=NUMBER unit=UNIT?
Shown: value=6.8 unit=mm
